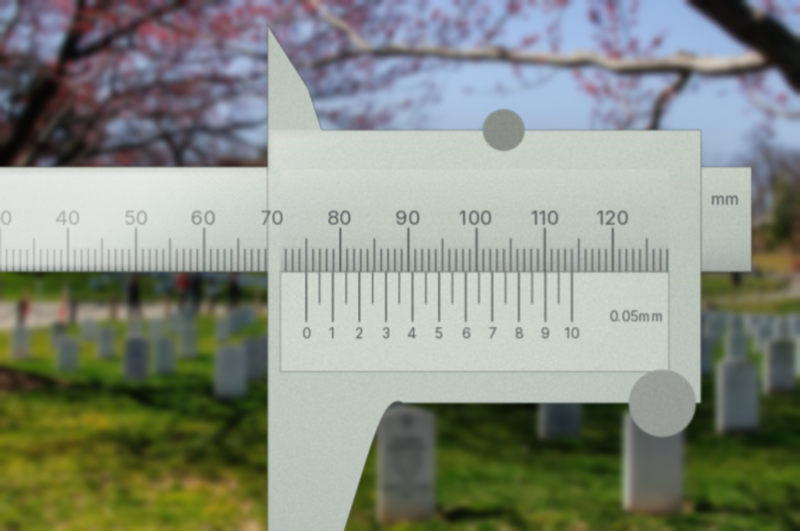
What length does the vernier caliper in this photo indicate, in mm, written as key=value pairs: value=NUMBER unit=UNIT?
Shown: value=75.0 unit=mm
